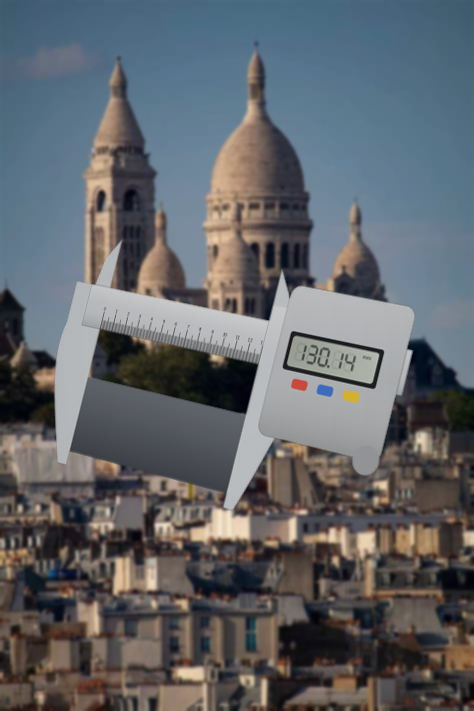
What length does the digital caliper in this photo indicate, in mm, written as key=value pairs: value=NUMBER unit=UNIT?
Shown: value=130.14 unit=mm
